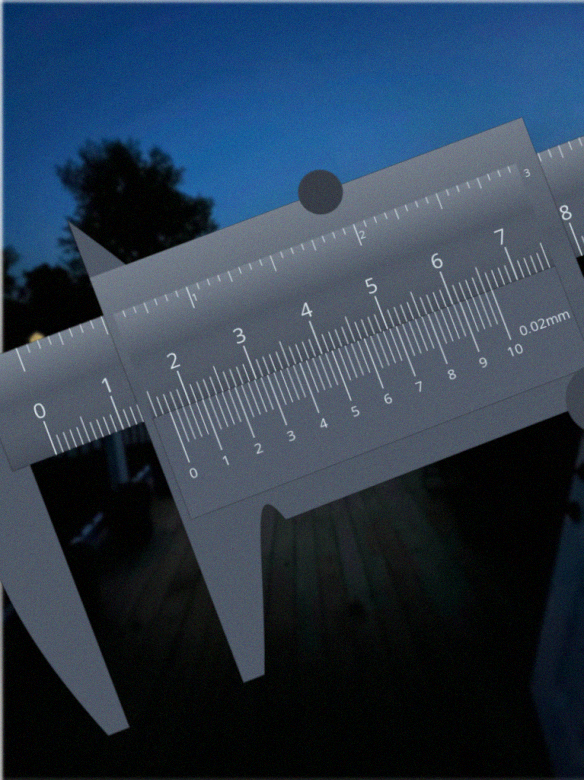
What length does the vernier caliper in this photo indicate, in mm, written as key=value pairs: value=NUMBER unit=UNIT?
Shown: value=17.0 unit=mm
